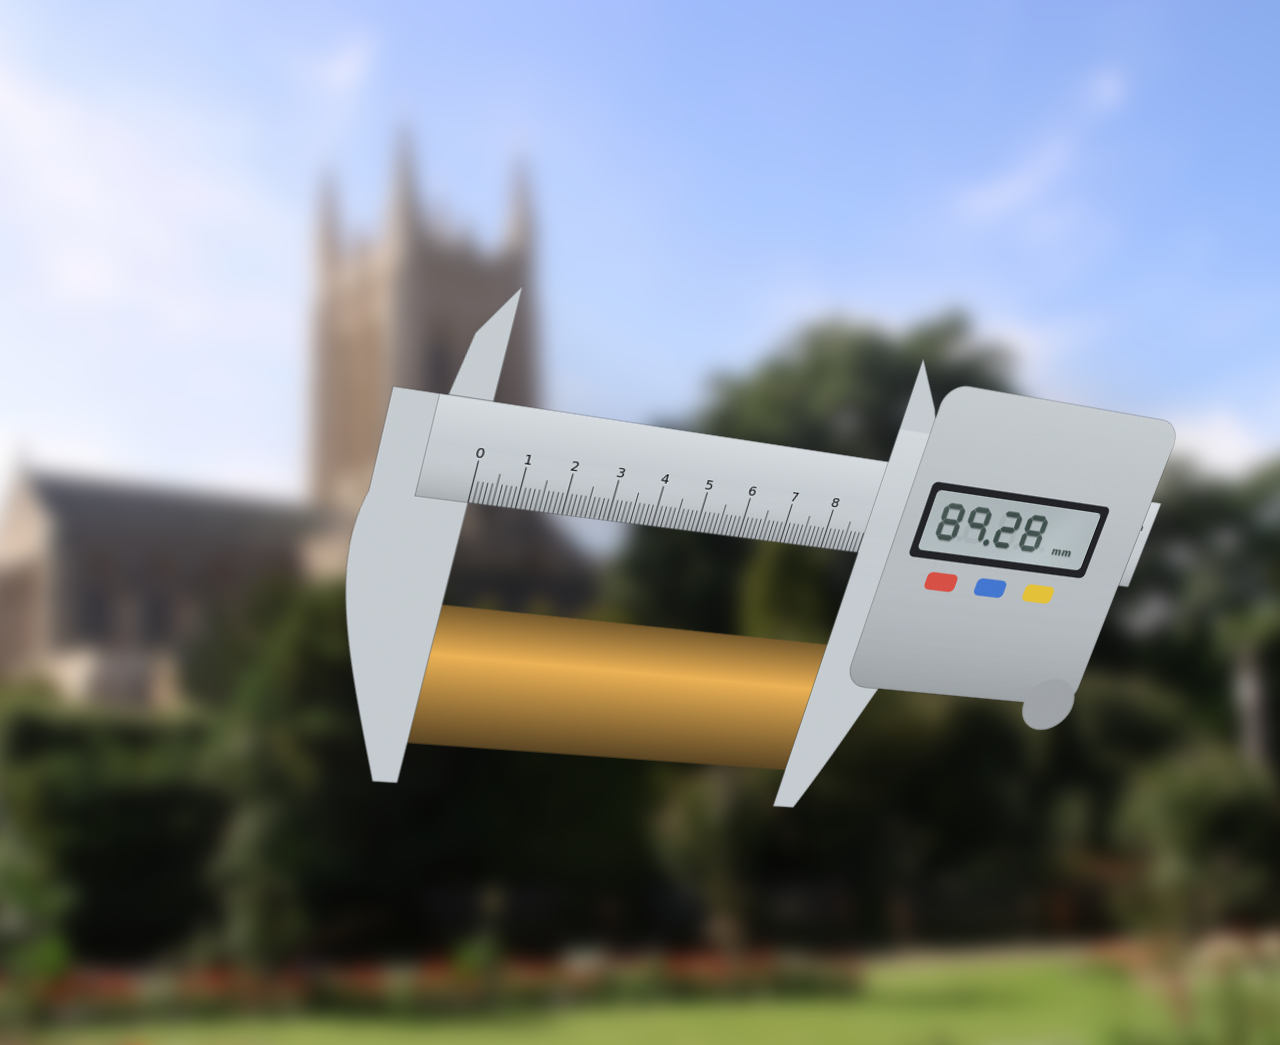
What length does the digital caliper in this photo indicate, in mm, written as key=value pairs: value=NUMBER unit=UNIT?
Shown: value=89.28 unit=mm
